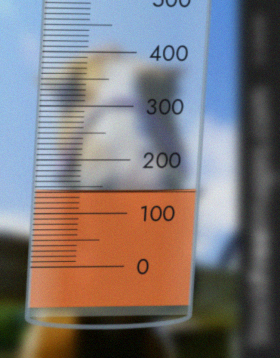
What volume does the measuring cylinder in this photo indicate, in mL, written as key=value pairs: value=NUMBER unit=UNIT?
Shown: value=140 unit=mL
